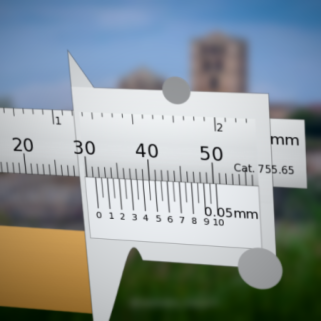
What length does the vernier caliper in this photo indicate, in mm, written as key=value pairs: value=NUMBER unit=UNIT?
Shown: value=31.4 unit=mm
